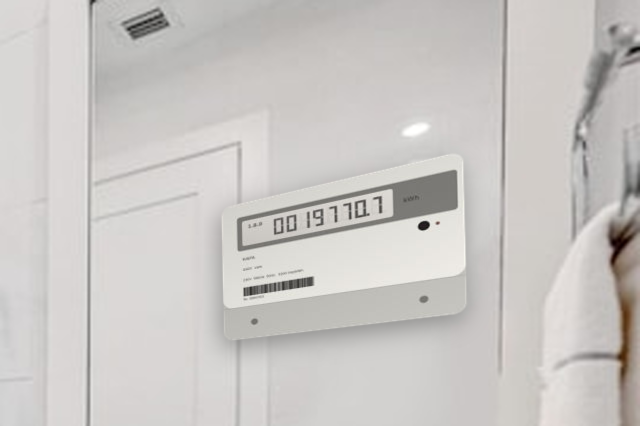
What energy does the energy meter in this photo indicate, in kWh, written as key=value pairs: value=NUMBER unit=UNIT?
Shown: value=19770.7 unit=kWh
